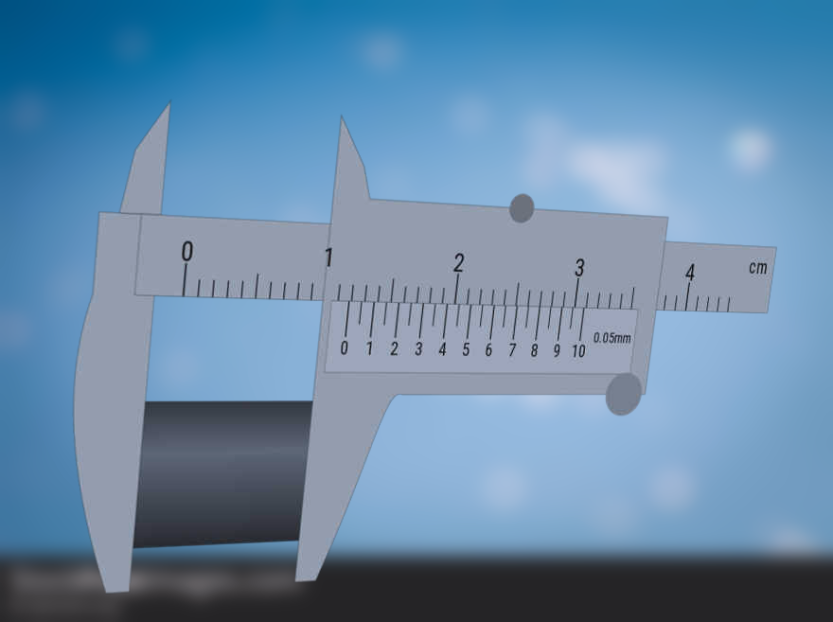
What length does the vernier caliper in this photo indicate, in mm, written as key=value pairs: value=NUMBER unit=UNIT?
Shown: value=11.8 unit=mm
